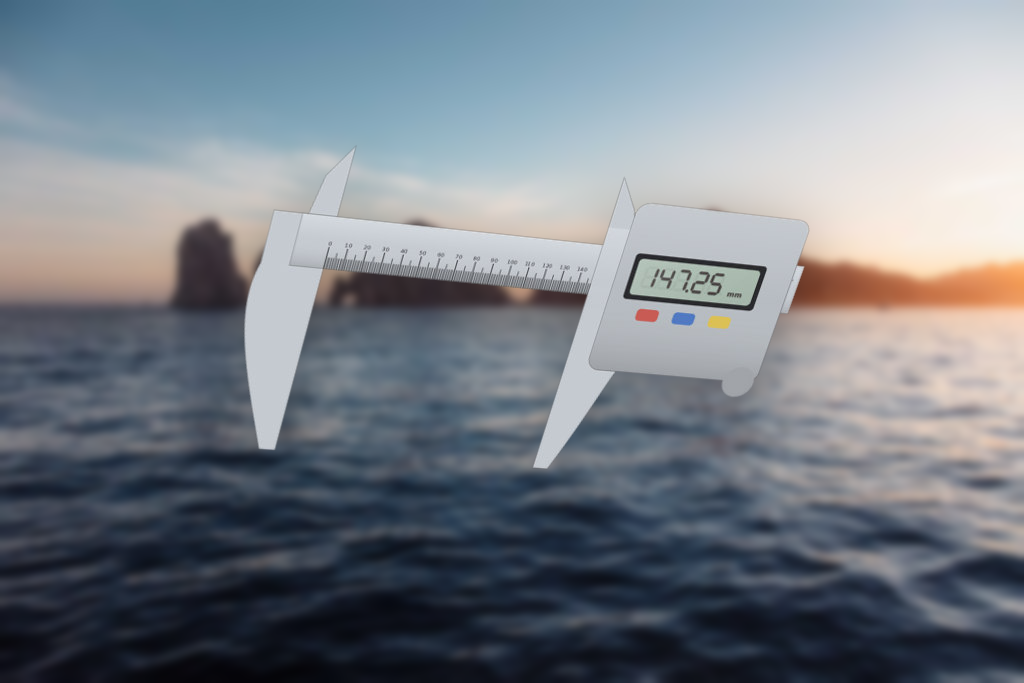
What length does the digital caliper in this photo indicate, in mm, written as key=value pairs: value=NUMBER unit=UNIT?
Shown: value=147.25 unit=mm
